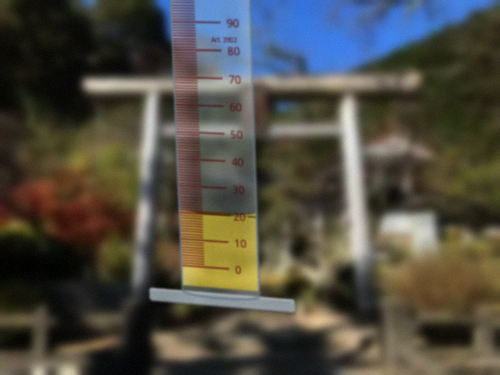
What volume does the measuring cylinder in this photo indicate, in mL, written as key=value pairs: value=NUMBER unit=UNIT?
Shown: value=20 unit=mL
